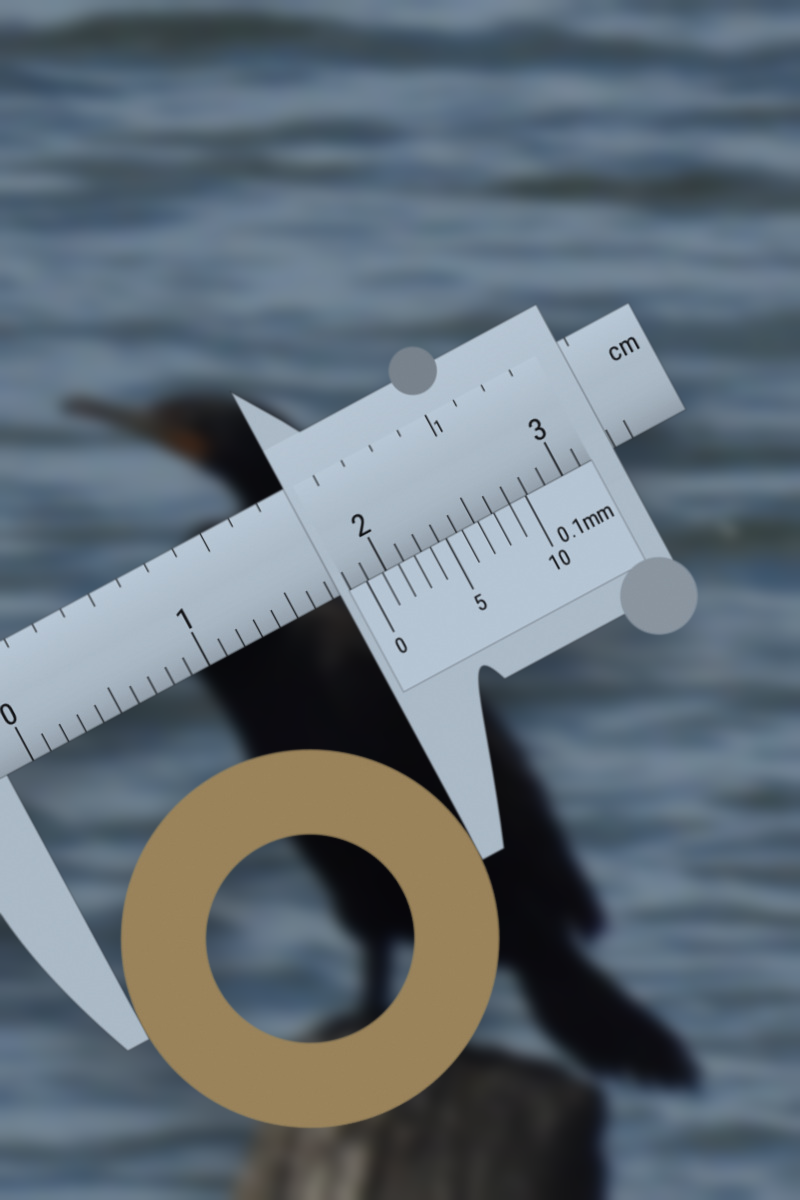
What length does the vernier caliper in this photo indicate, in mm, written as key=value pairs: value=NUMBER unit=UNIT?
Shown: value=18.9 unit=mm
